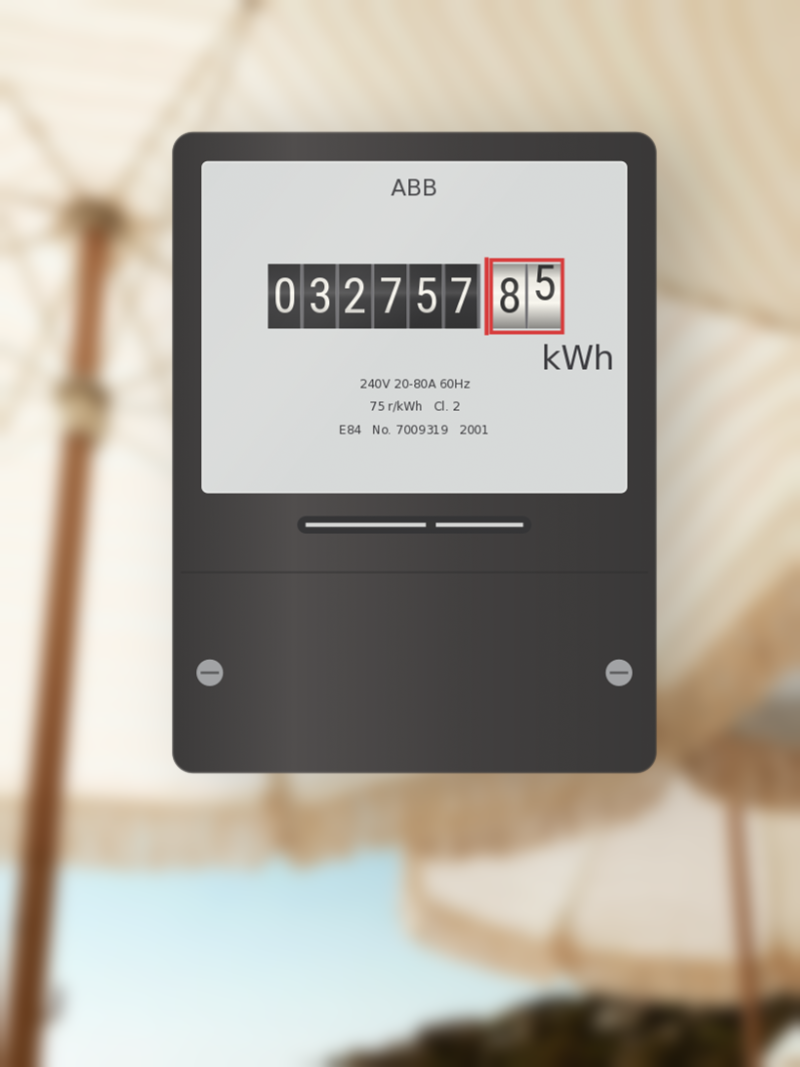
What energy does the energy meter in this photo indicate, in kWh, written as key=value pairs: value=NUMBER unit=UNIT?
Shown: value=32757.85 unit=kWh
